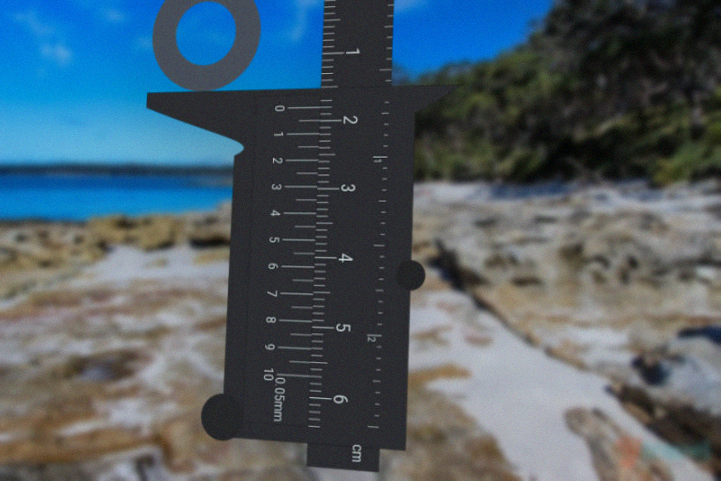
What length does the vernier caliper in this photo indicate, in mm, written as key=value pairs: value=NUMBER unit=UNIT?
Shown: value=18.0 unit=mm
